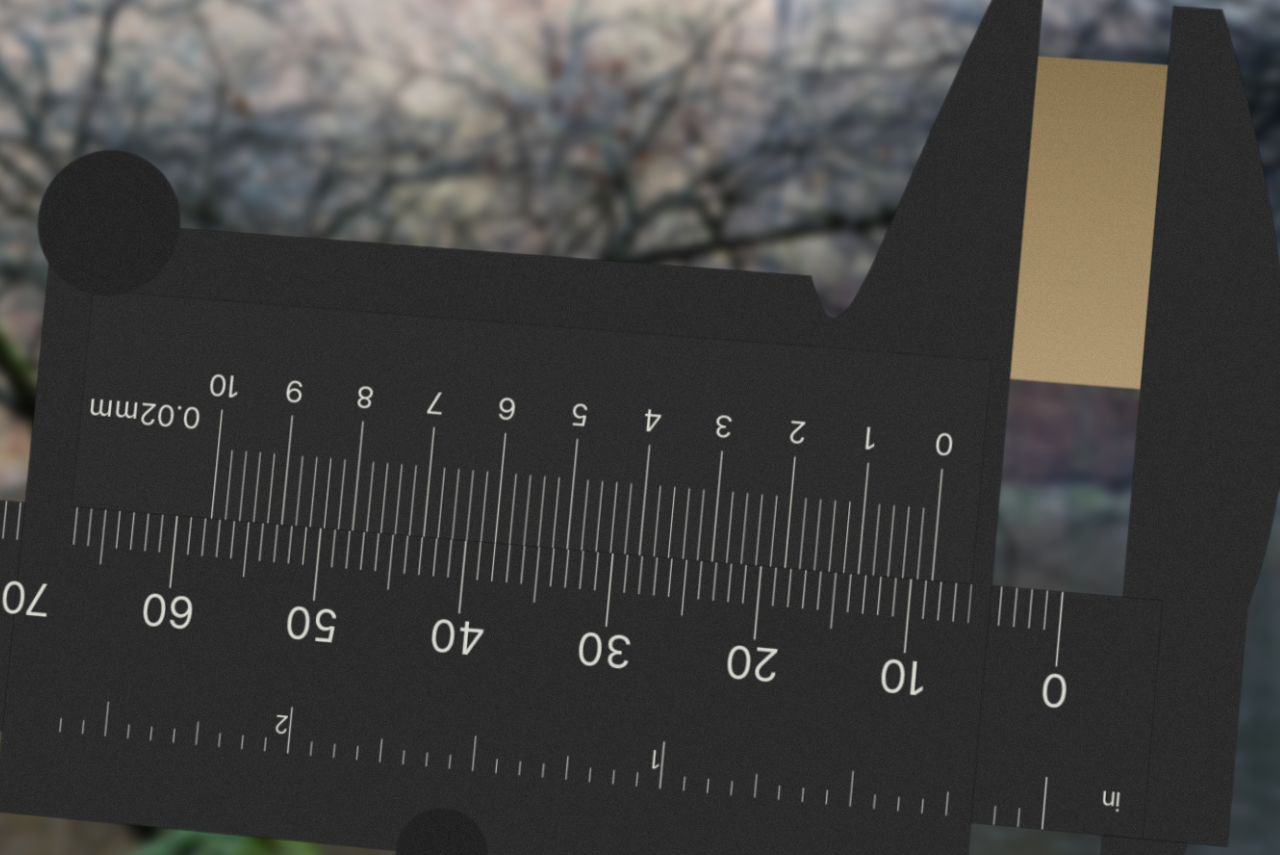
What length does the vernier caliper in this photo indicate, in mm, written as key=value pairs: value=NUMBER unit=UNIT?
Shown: value=8.6 unit=mm
